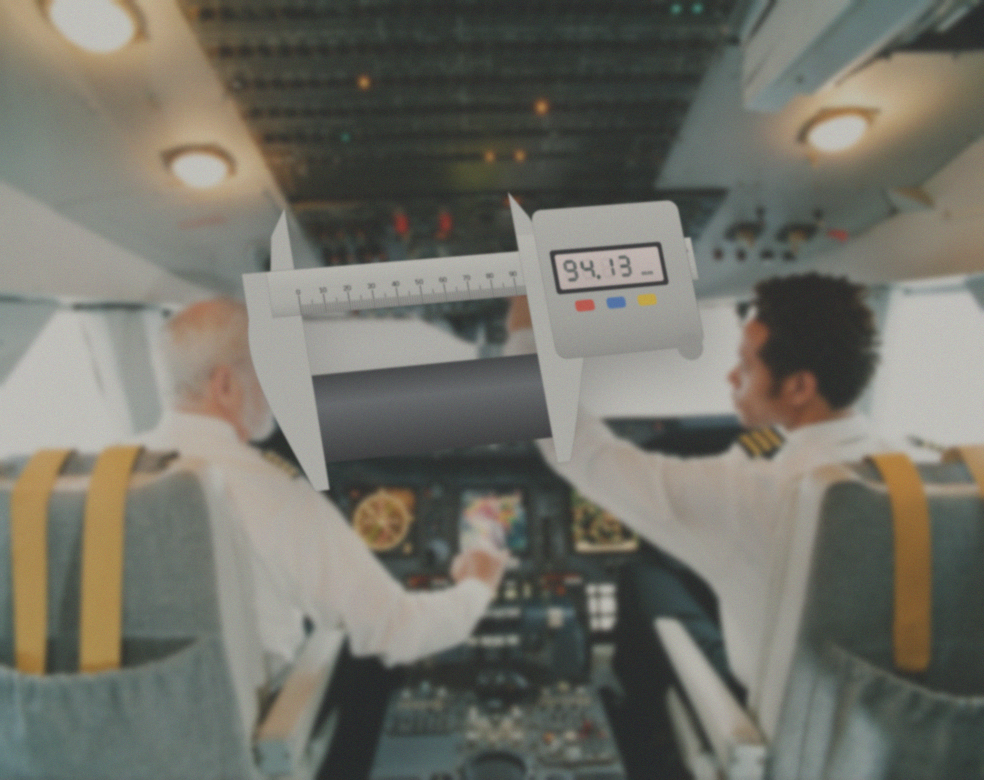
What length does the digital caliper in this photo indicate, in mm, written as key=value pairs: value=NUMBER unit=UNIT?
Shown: value=94.13 unit=mm
